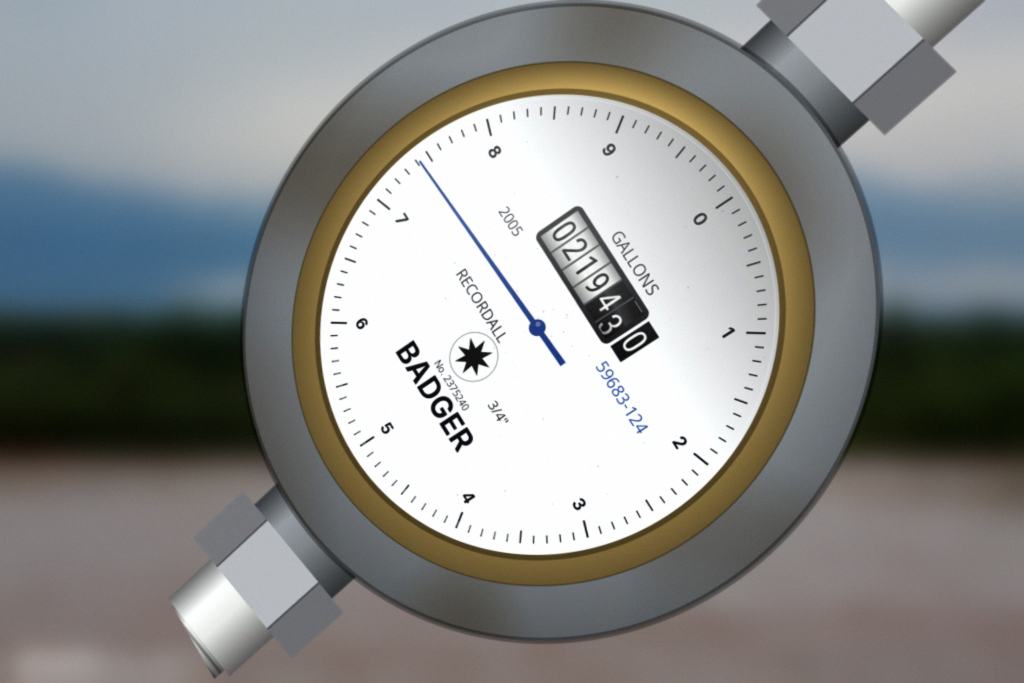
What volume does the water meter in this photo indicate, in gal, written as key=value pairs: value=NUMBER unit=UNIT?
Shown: value=219427.4 unit=gal
